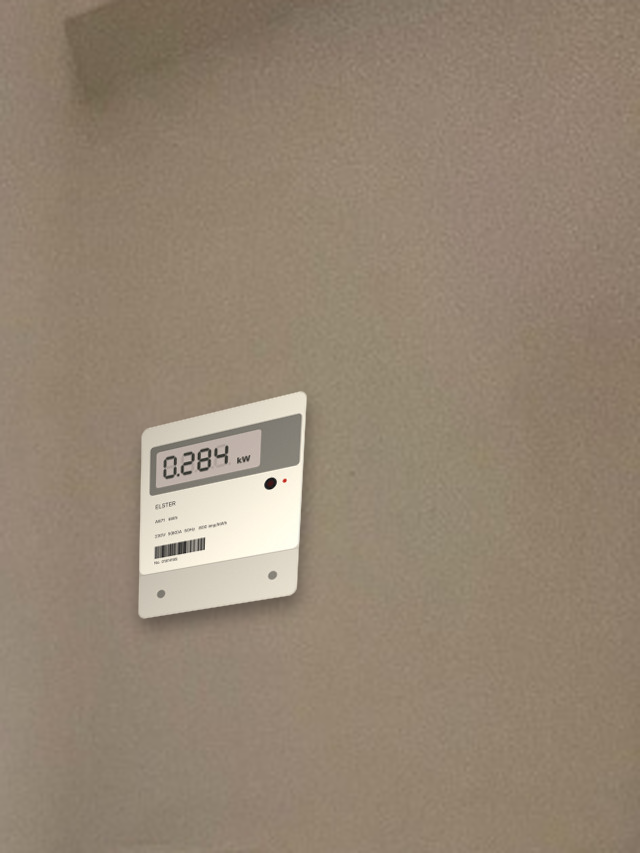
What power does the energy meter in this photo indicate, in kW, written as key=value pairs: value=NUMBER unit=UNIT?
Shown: value=0.284 unit=kW
